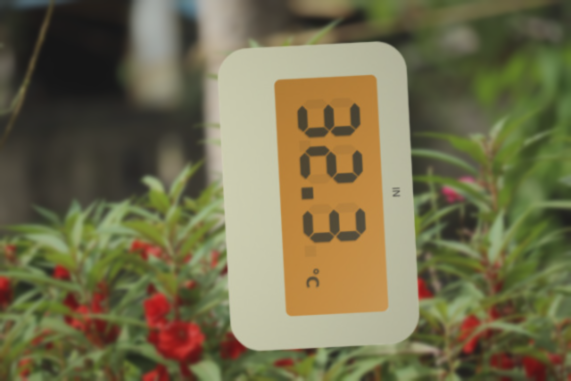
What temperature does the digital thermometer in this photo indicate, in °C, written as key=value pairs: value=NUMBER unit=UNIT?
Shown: value=32.3 unit=°C
